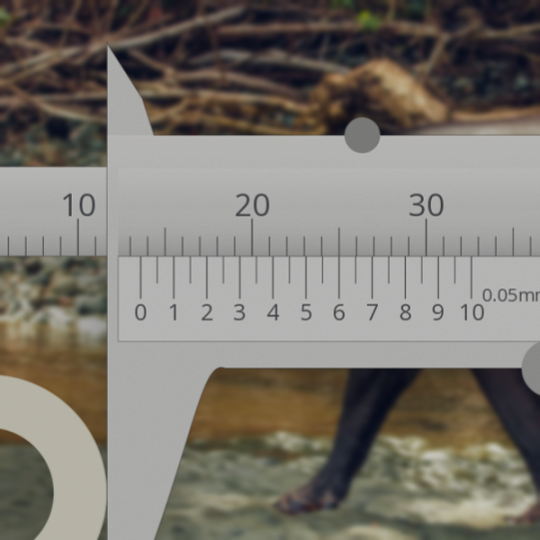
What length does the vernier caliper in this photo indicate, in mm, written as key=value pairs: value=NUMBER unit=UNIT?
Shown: value=13.6 unit=mm
